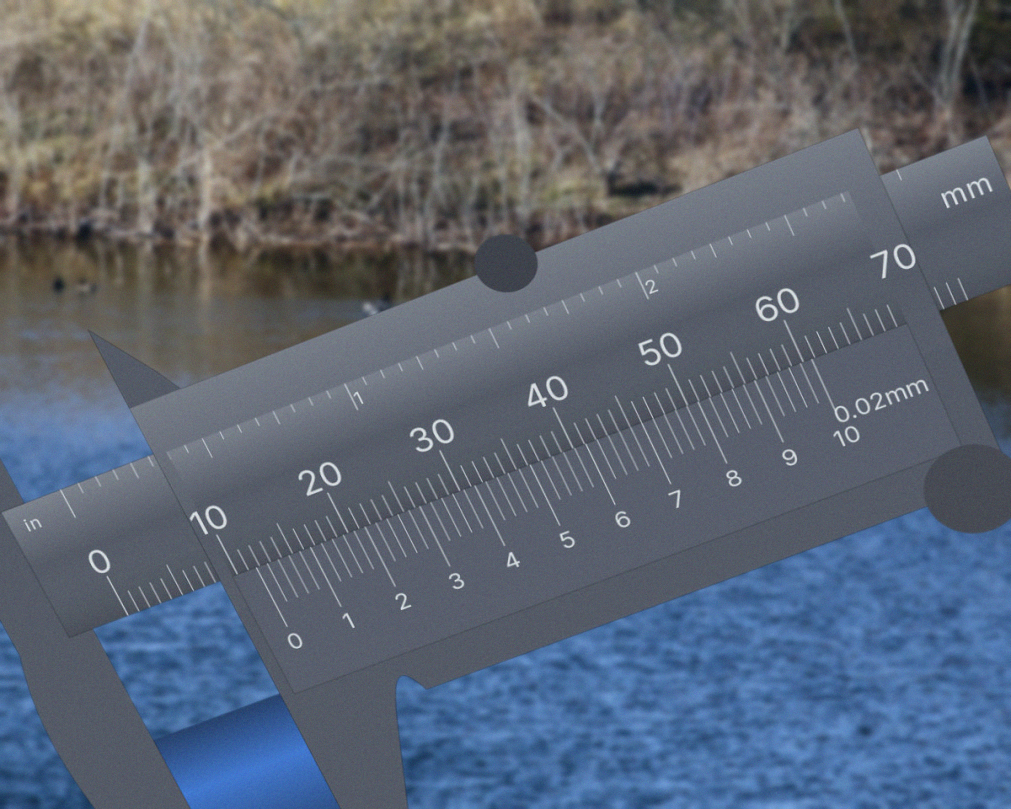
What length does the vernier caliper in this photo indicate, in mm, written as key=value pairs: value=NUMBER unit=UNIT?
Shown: value=11.7 unit=mm
